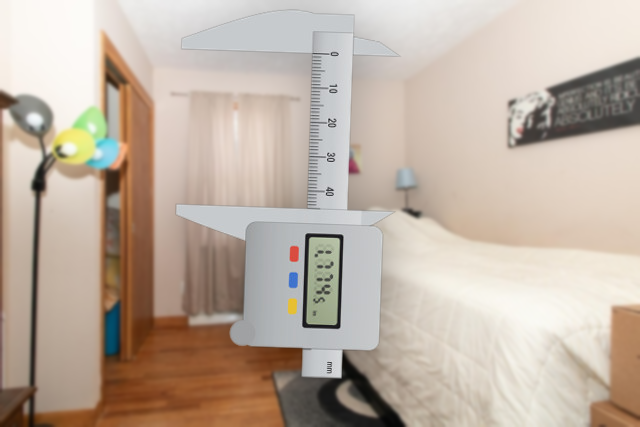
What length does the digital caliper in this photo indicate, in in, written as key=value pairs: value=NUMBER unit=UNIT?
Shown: value=1.7745 unit=in
